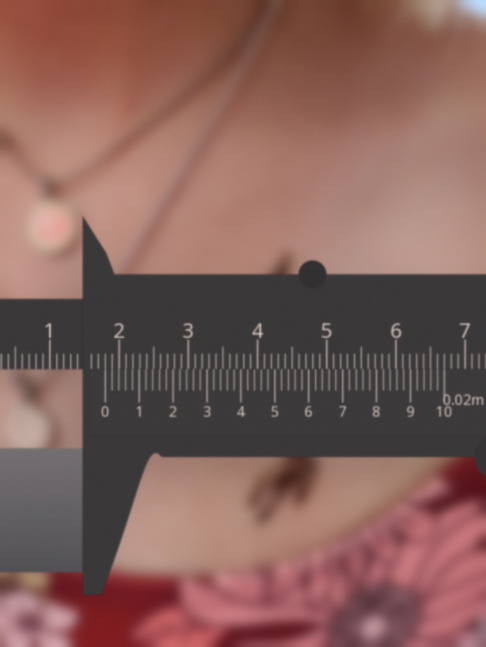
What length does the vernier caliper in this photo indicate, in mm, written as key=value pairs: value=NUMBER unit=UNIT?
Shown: value=18.0 unit=mm
